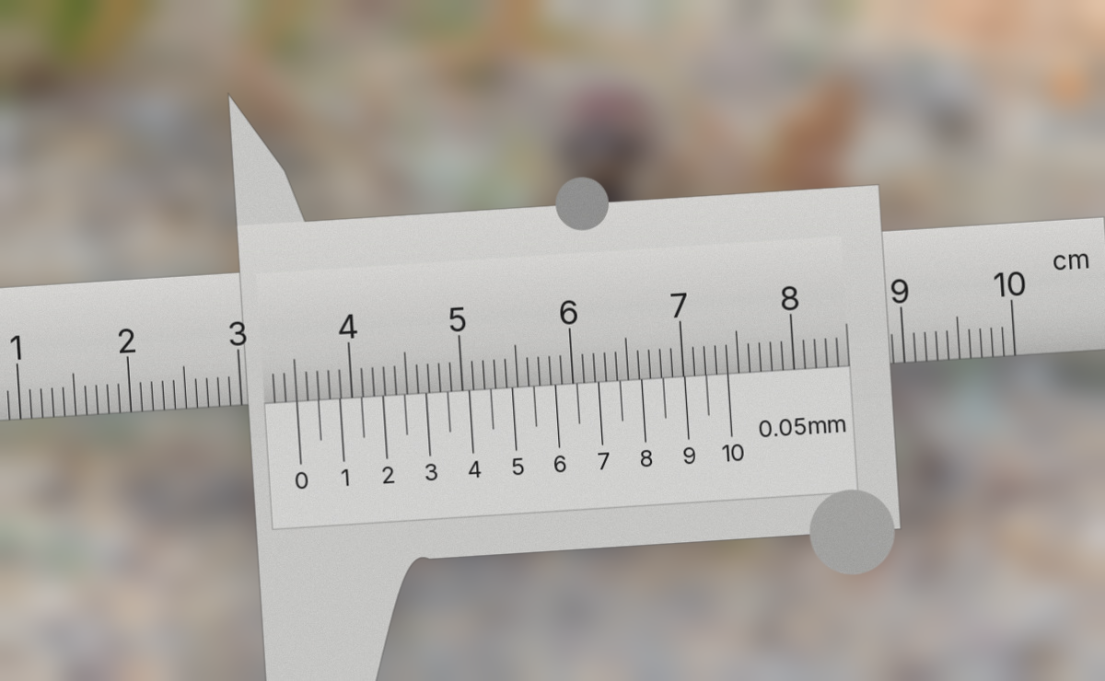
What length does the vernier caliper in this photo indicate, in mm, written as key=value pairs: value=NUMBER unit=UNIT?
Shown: value=35.0 unit=mm
